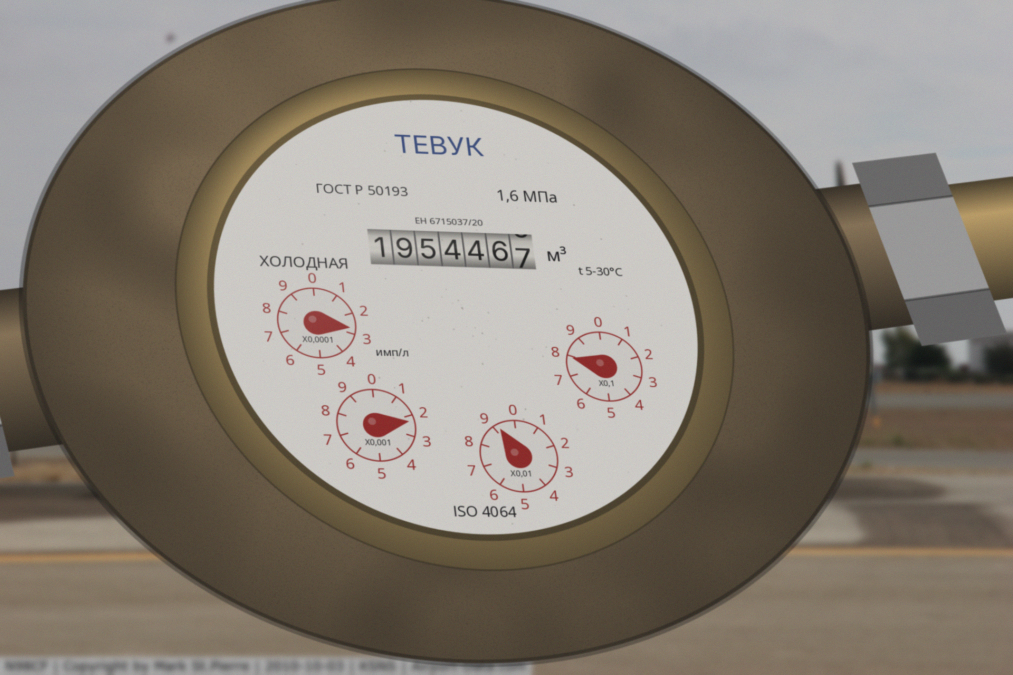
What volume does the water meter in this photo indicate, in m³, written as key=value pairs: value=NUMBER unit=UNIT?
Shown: value=1954466.7922 unit=m³
